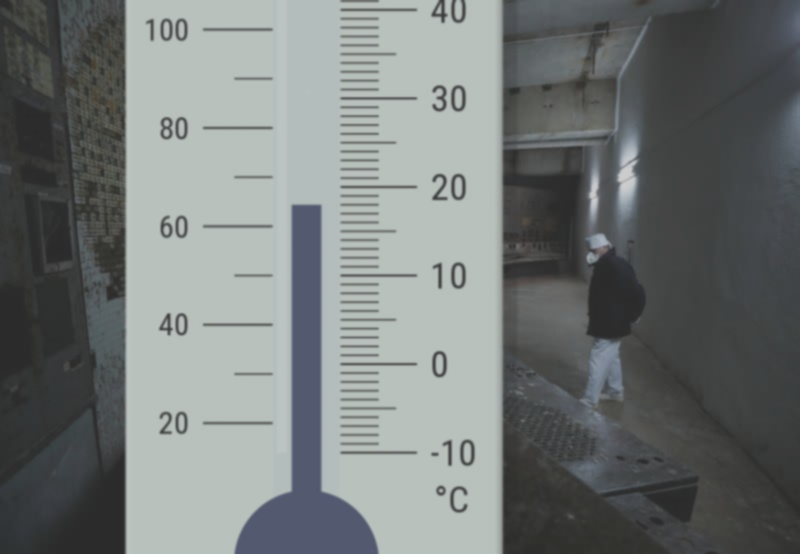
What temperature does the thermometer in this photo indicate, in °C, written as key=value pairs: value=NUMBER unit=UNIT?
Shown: value=18 unit=°C
